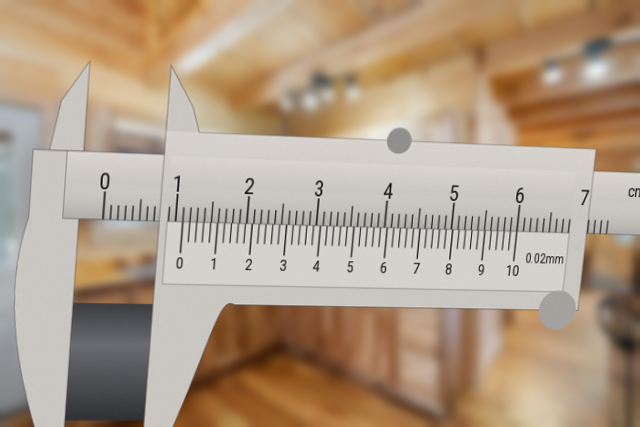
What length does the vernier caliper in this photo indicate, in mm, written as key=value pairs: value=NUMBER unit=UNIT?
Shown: value=11.0 unit=mm
